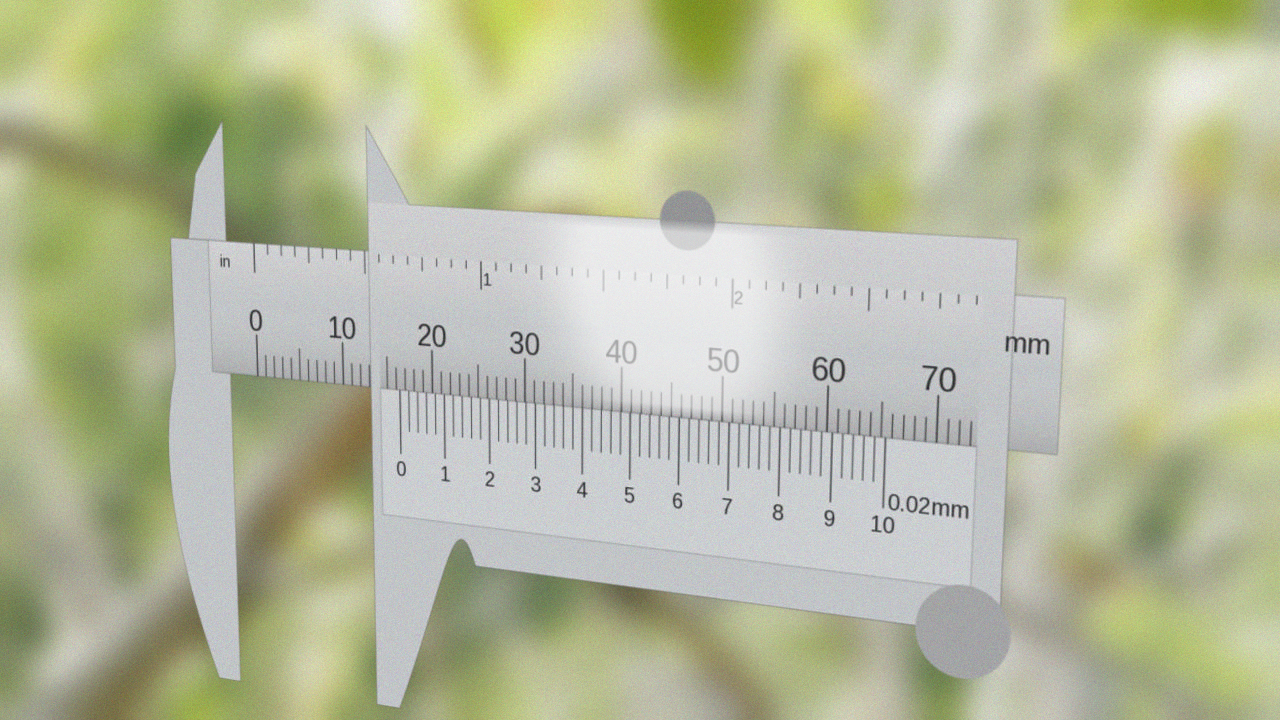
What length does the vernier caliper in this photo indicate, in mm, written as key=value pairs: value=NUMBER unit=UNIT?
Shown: value=16.4 unit=mm
